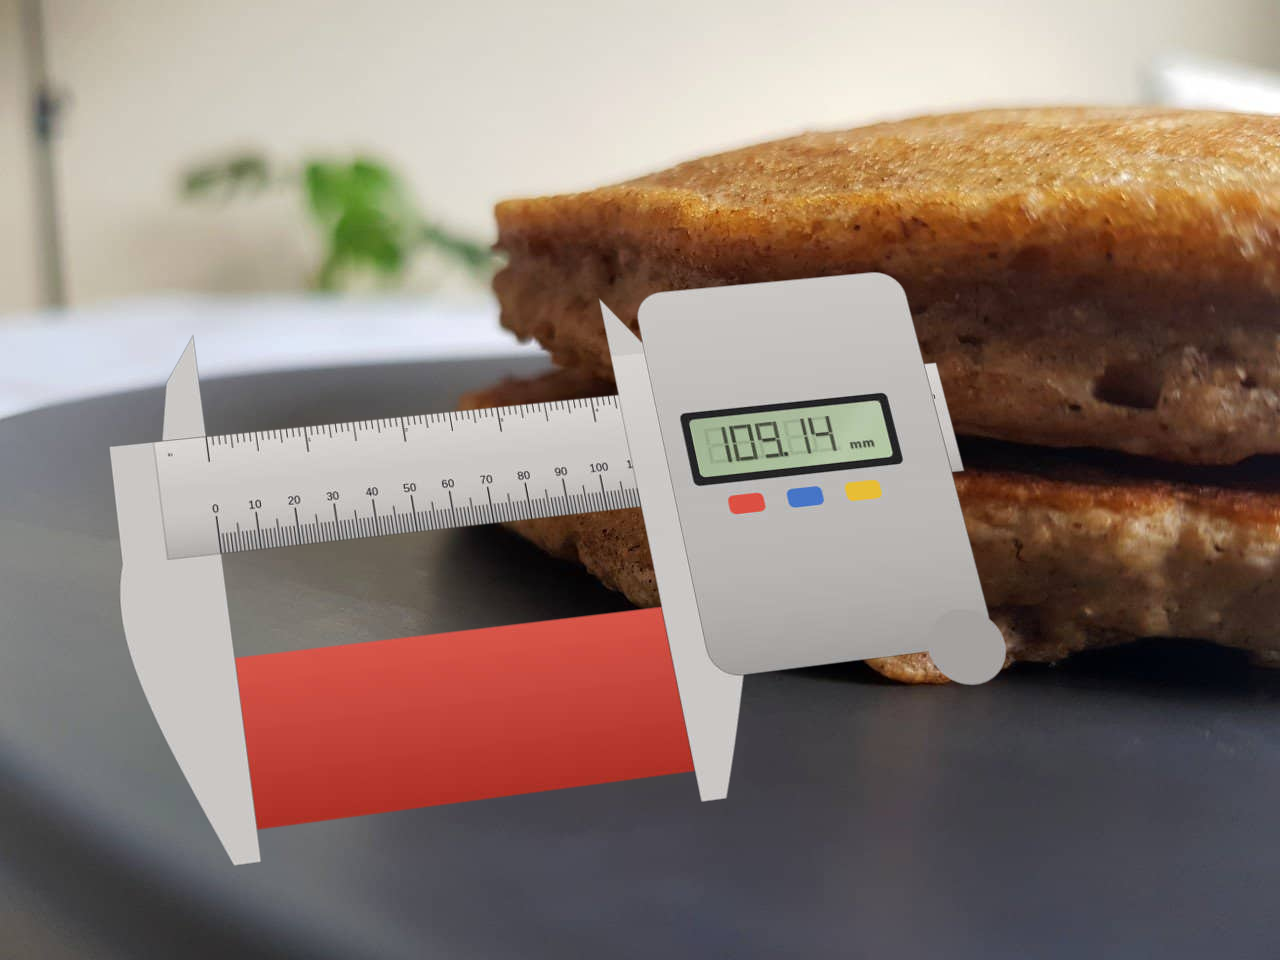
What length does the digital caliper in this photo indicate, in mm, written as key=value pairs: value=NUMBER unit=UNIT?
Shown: value=109.14 unit=mm
